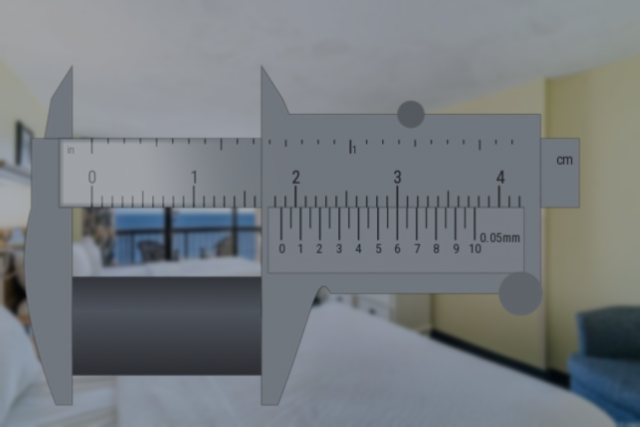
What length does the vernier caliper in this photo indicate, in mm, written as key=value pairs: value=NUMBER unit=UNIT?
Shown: value=18.6 unit=mm
